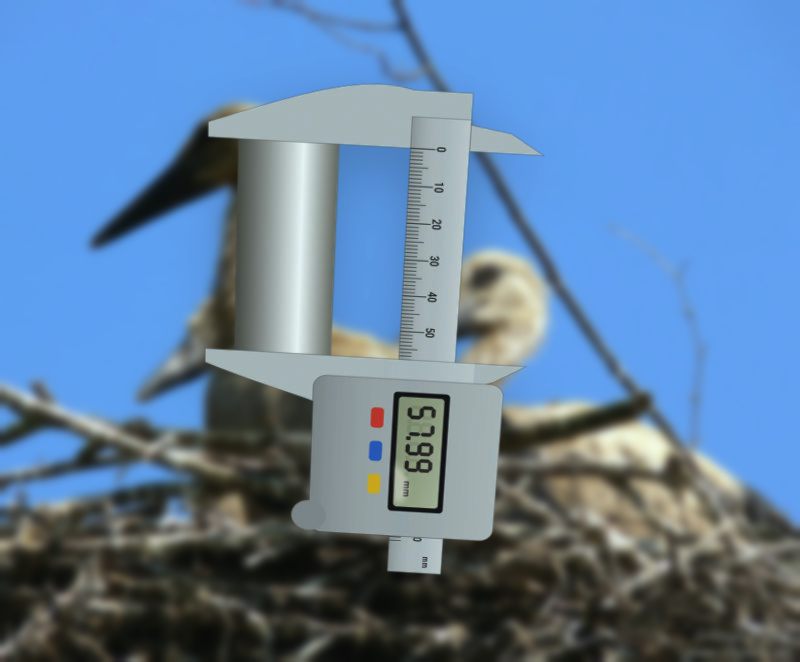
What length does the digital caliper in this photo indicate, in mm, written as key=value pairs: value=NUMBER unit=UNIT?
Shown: value=57.99 unit=mm
